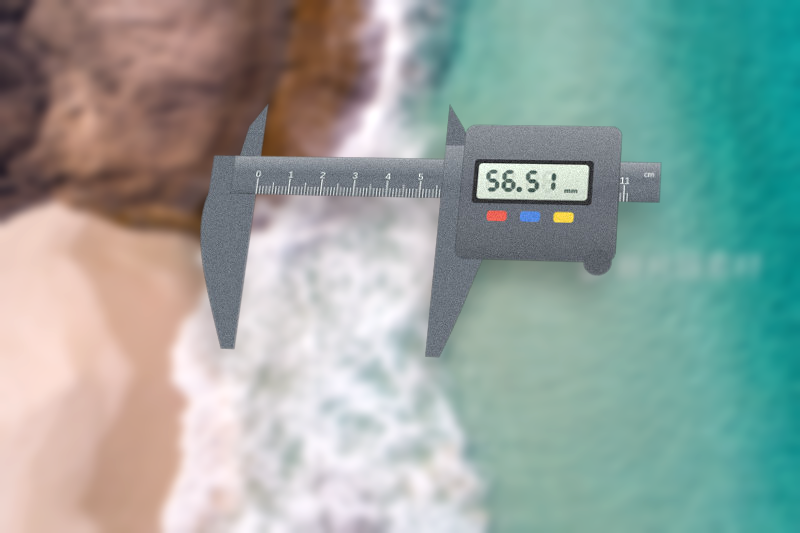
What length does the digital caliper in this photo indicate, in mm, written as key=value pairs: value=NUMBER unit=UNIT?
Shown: value=56.51 unit=mm
